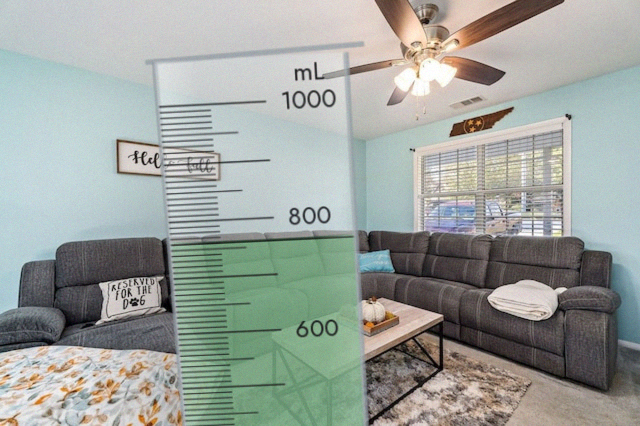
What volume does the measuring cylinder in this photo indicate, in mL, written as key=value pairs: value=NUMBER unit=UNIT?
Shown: value=760 unit=mL
